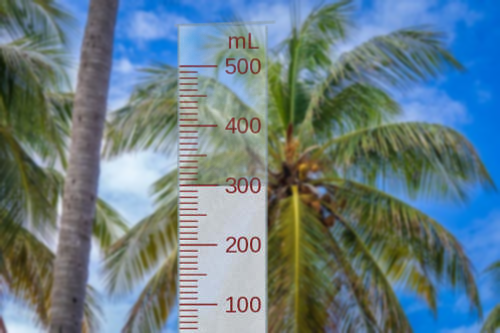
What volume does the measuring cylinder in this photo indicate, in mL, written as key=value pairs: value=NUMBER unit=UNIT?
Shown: value=300 unit=mL
